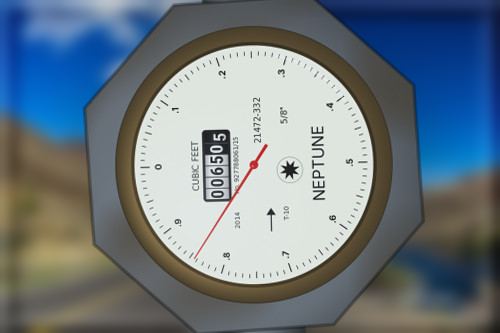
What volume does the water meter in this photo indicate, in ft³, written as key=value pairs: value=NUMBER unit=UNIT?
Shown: value=6504.84 unit=ft³
